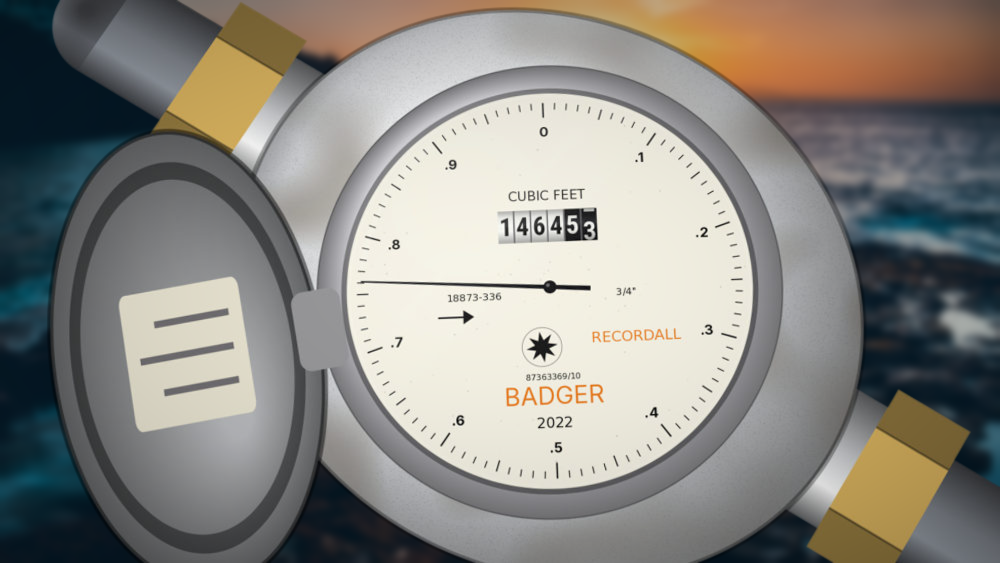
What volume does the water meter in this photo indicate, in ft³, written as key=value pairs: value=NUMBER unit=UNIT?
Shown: value=146452.76 unit=ft³
